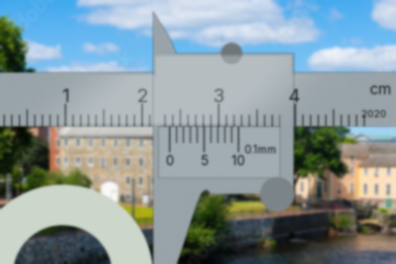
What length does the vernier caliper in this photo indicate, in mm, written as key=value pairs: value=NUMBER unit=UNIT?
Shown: value=23.6 unit=mm
